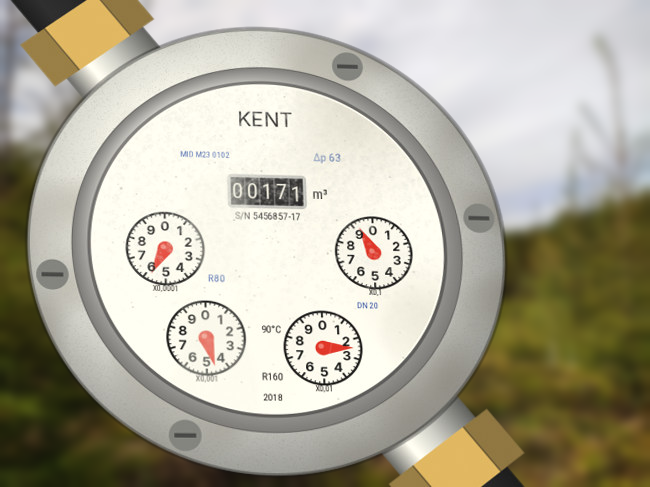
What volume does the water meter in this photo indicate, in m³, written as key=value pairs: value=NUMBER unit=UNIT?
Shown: value=170.9245 unit=m³
